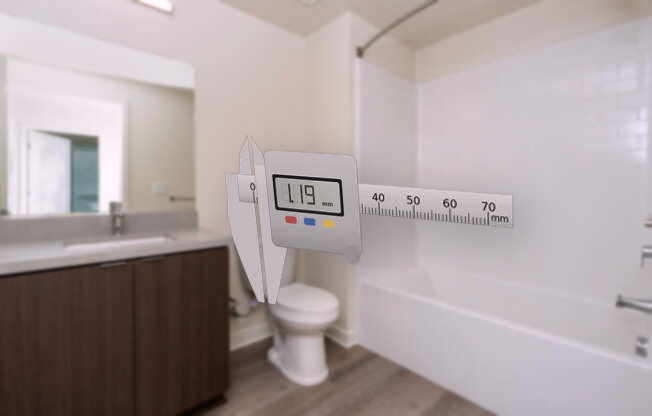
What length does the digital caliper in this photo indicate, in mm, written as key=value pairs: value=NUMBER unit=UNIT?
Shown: value=1.19 unit=mm
